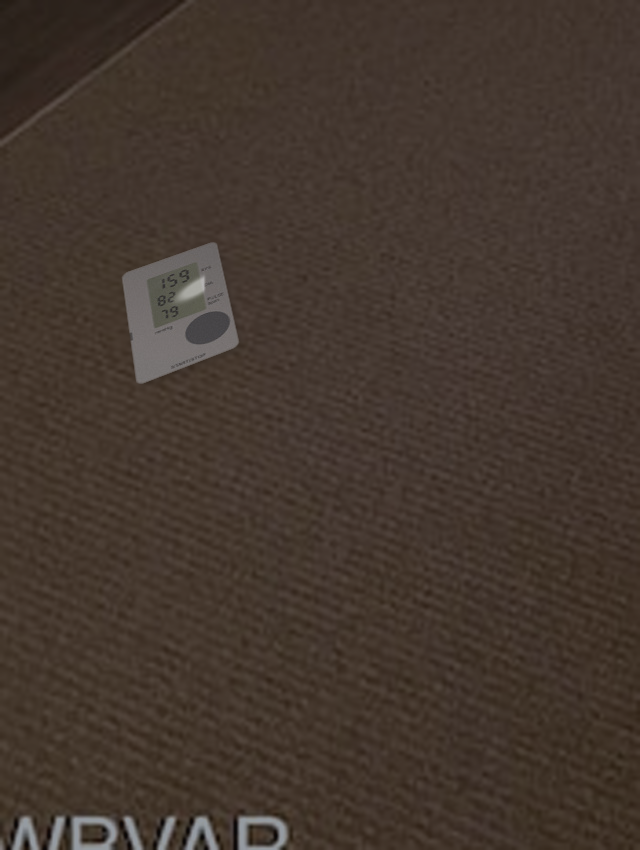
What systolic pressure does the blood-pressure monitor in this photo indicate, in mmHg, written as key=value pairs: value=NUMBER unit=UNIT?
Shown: value=159 unit=mmHg
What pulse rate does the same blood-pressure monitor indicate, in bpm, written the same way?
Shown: value=79 unit=bpm
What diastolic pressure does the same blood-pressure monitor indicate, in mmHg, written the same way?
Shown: value=82 unit=mmHg
